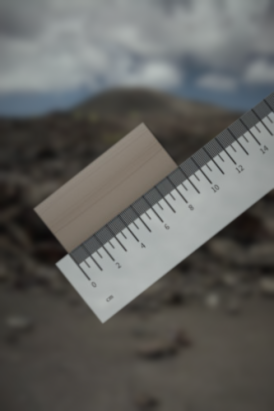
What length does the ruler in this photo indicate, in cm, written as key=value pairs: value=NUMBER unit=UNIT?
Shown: value=9 unit=cm
